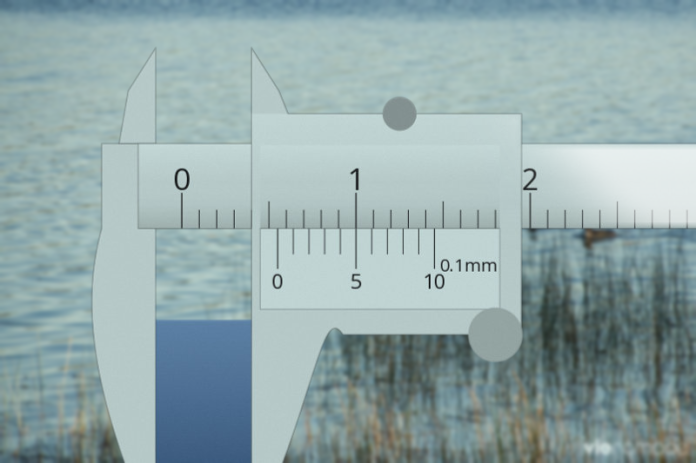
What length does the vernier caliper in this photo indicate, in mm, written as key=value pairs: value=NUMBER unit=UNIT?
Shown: value=5.5 unit=mm
